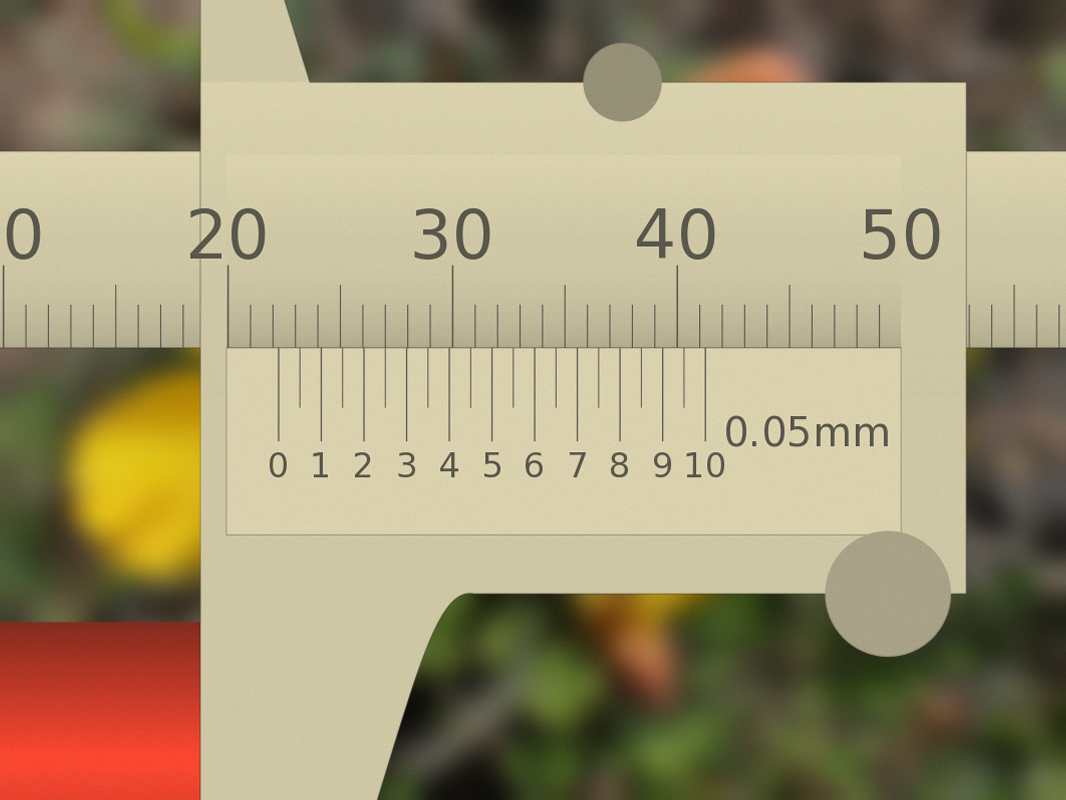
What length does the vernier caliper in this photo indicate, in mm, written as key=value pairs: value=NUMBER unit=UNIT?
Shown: value=22.25 unit=mm
